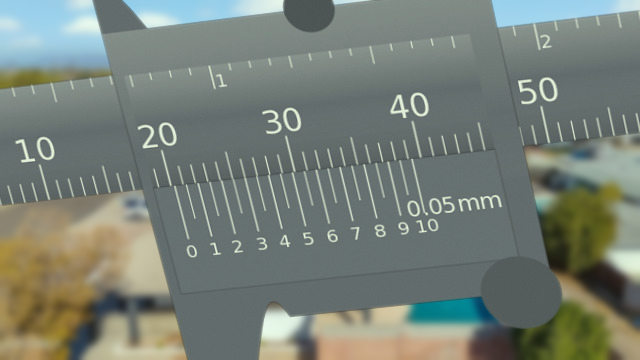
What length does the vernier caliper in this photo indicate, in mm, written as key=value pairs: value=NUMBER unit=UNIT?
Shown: value=20.3 unit=mm
